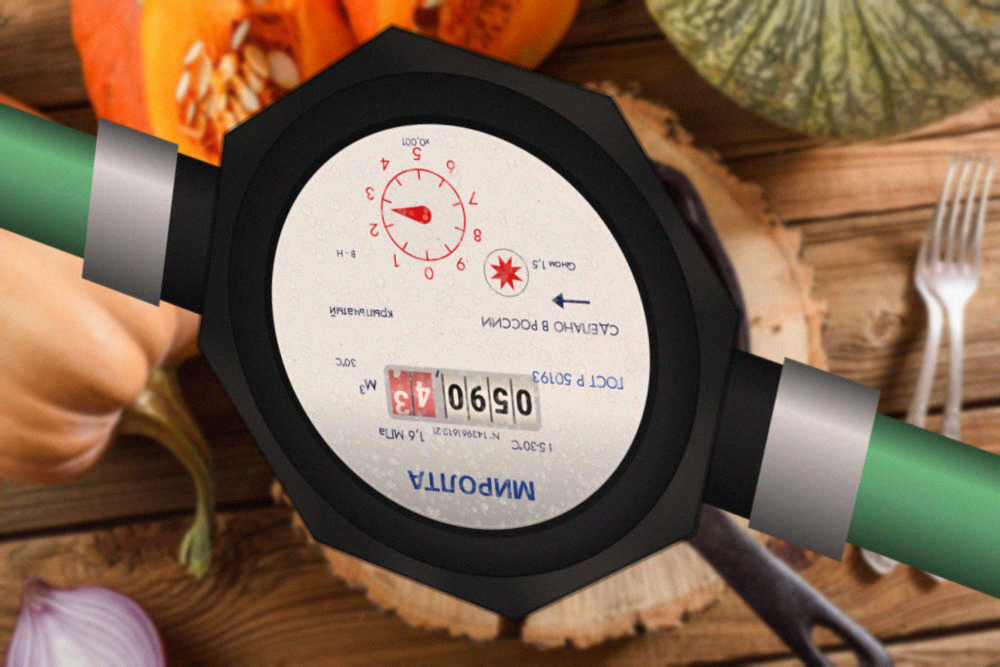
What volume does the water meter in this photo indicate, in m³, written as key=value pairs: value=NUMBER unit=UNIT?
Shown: value=590.432 unit=m³
